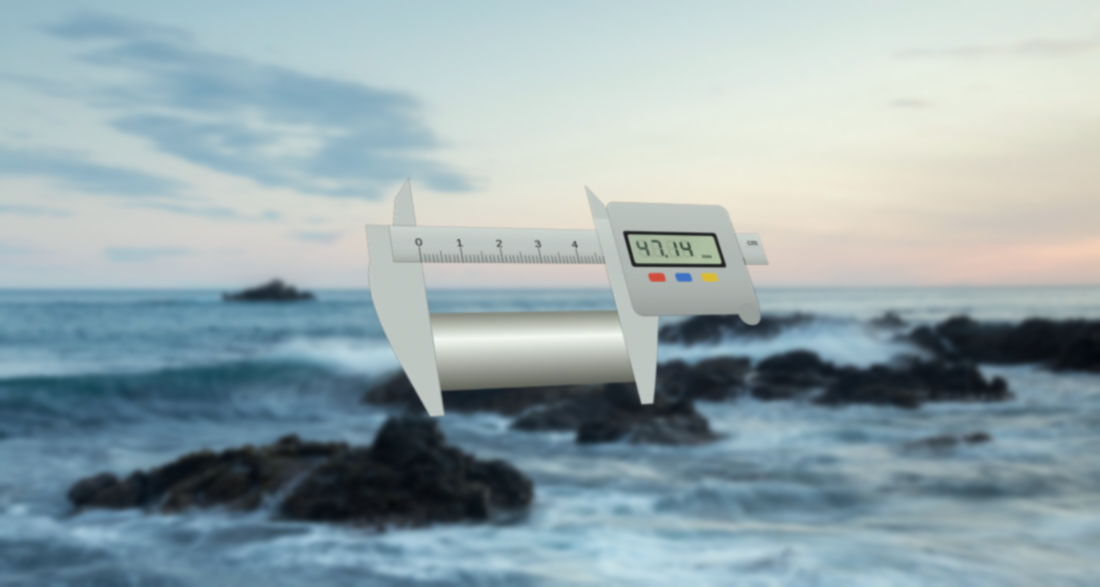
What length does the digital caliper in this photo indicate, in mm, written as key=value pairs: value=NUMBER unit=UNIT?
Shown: value=47.14 unit=mm
